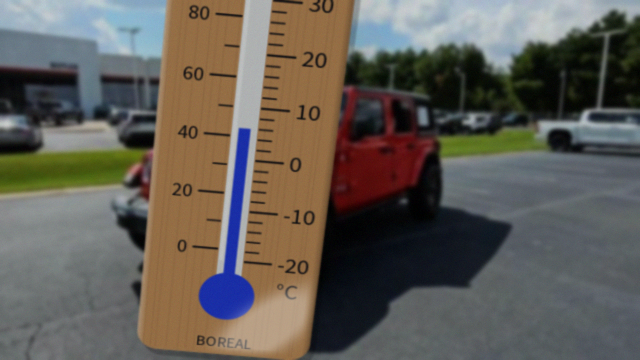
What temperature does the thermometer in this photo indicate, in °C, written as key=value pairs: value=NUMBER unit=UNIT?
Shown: value=6 unit=°C
